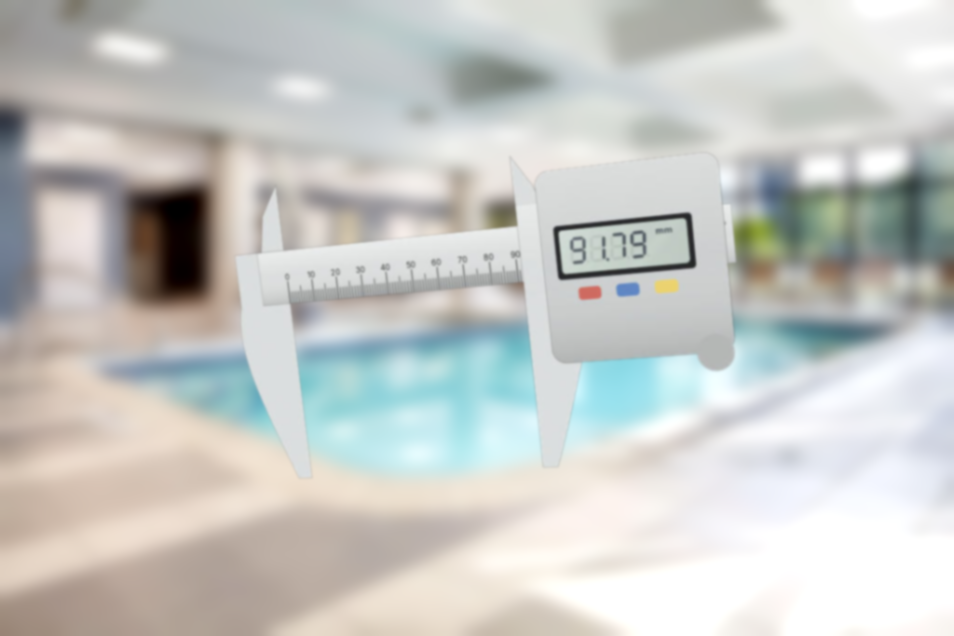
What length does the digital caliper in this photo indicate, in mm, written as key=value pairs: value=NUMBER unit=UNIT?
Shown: value=91.79 unit=mm
